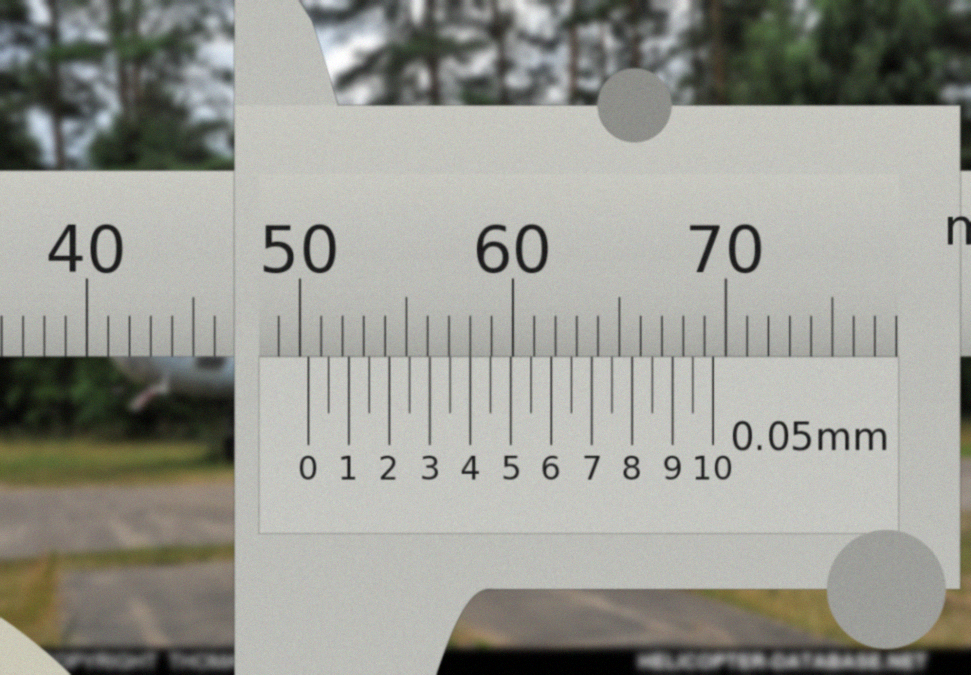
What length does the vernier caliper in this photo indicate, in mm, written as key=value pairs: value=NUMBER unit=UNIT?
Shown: value=50.4 unit=mm
